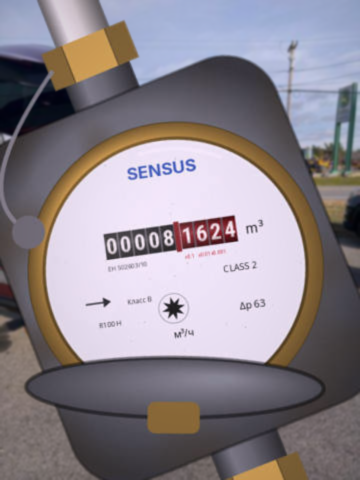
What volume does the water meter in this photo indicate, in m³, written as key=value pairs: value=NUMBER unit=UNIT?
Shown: value=8.1624 unit=m³
